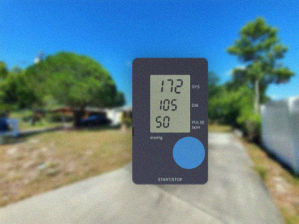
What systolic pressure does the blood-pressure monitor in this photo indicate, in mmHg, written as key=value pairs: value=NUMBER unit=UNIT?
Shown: value=172 unit=mmHg
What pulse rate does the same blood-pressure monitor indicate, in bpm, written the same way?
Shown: value=50 unit=bpm
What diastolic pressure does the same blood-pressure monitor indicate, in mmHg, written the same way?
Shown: value=105 unit=mmHg
